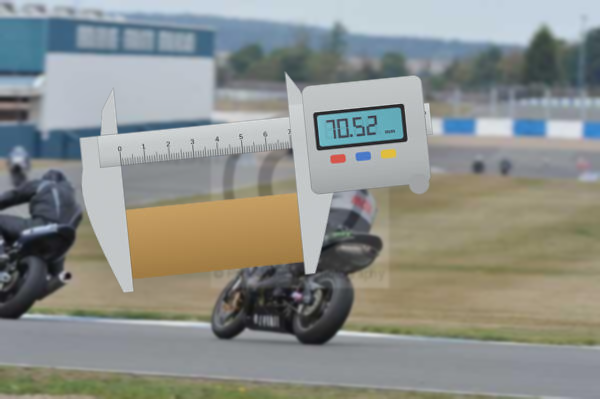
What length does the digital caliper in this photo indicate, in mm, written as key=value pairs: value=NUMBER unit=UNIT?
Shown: value=70.52 unit=mm
